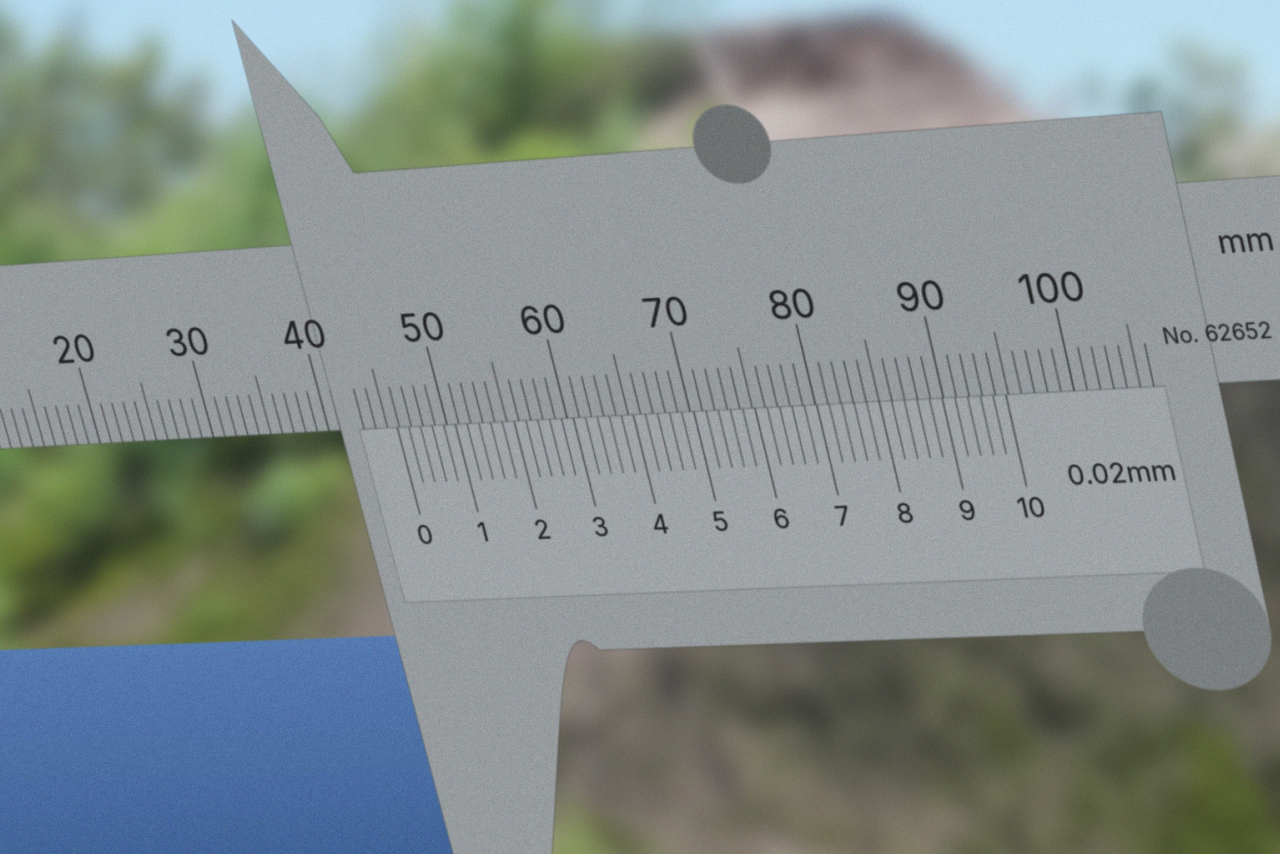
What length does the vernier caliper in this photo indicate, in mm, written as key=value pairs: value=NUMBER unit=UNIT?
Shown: value=45.8 unit=mm
